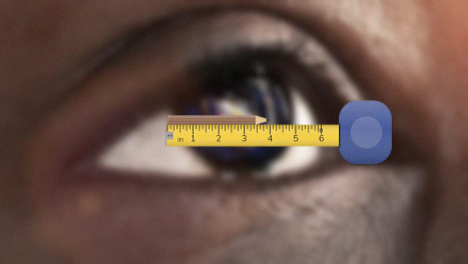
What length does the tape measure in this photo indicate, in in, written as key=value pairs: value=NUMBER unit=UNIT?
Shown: value=4 unit=in
